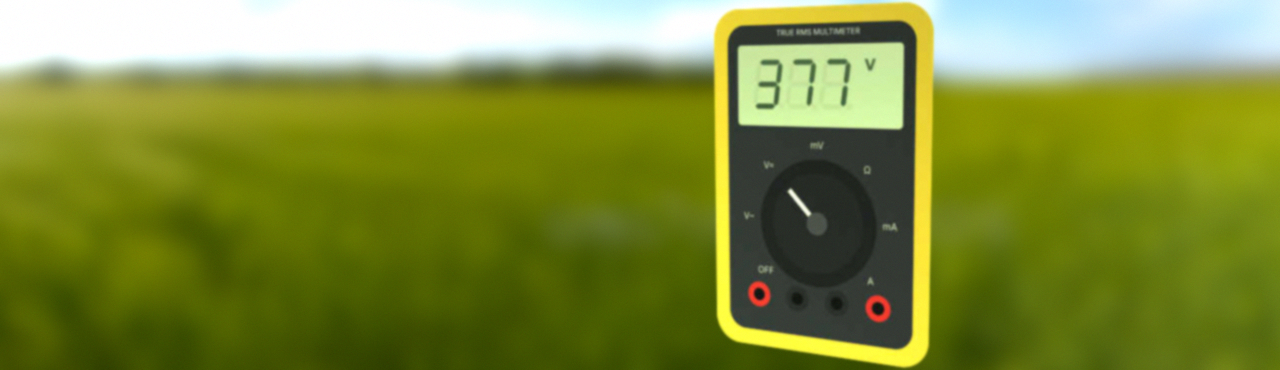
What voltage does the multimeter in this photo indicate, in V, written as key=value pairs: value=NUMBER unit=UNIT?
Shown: value=377 unit=V
